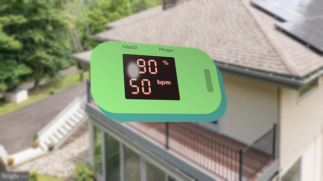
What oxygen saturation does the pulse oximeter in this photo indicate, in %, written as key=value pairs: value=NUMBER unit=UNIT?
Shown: value=90 unit=%
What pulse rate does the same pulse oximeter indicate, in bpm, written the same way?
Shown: value=50 unit=bpm
